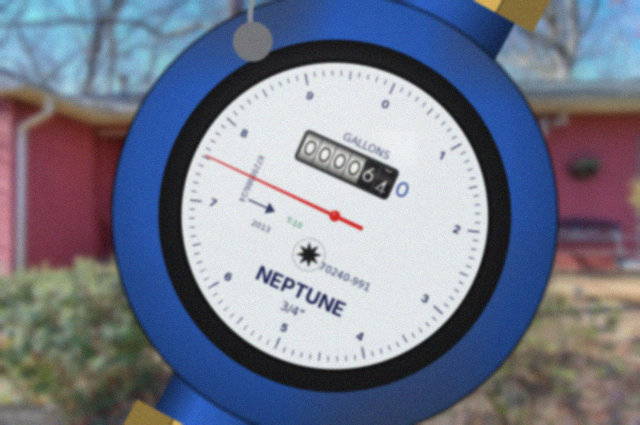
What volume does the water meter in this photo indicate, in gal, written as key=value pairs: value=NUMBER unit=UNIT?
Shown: value=637.5 unit=gal
